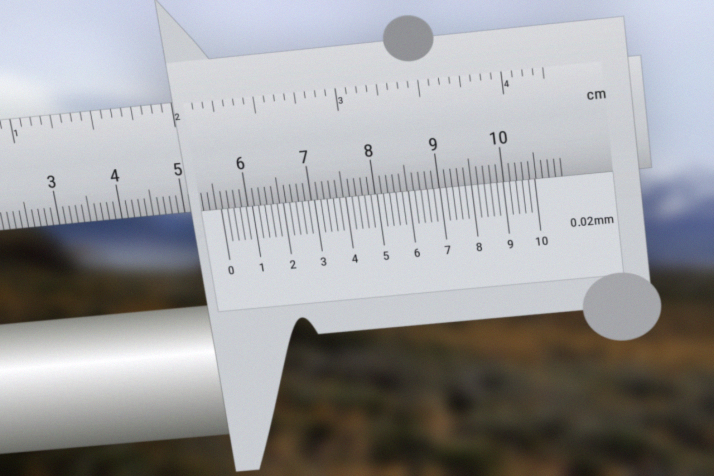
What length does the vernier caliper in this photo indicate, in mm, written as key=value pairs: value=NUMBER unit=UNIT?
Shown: value=55.8 unit=mm
